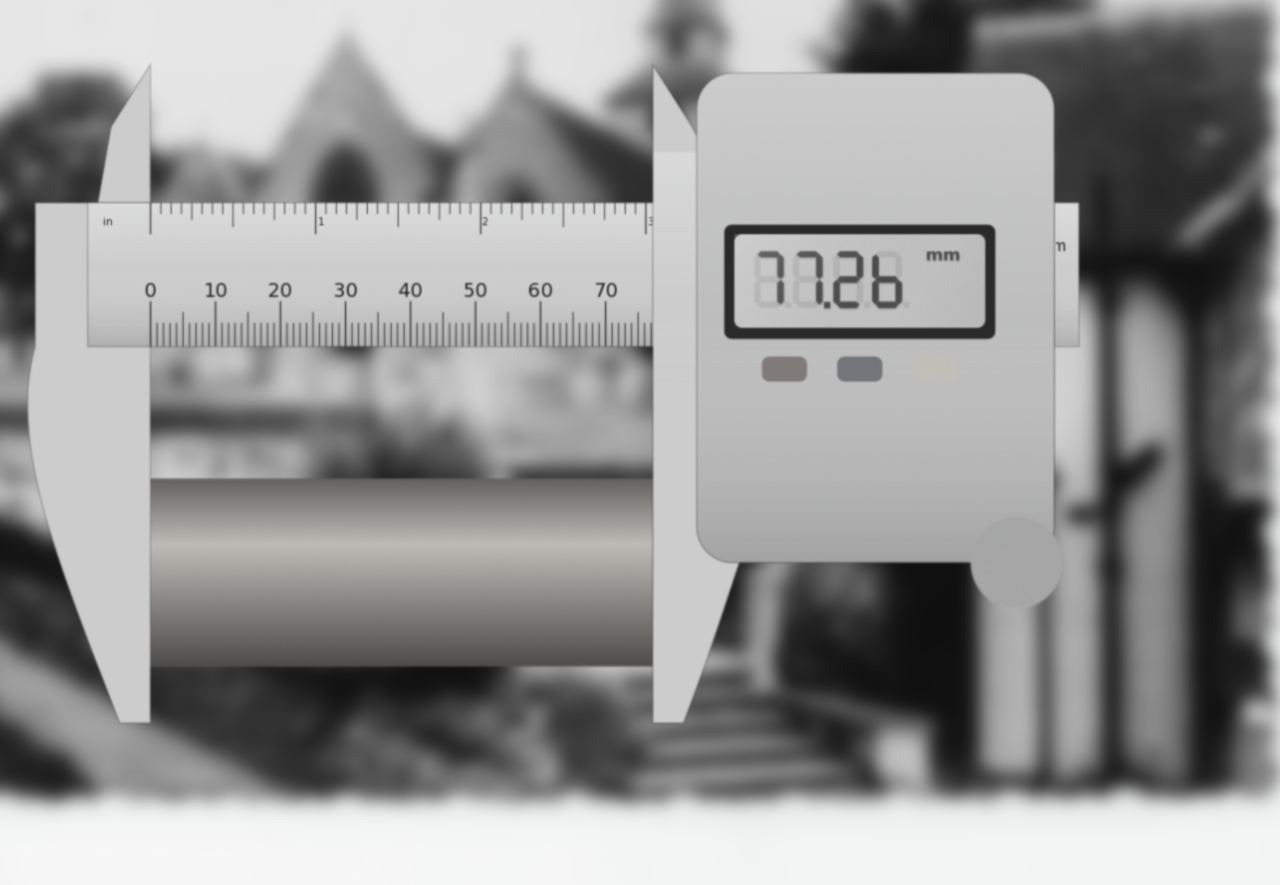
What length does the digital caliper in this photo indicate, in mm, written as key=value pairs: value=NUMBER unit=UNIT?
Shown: value=77.26 unit=mm
